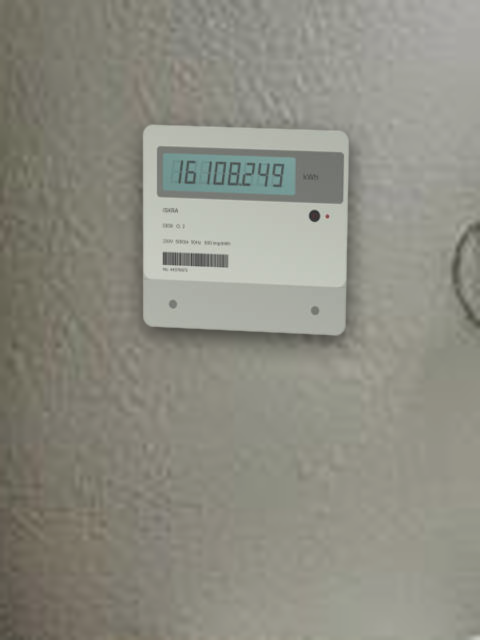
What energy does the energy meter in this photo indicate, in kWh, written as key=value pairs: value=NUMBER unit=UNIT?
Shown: value=16108.249 unit=kWh
